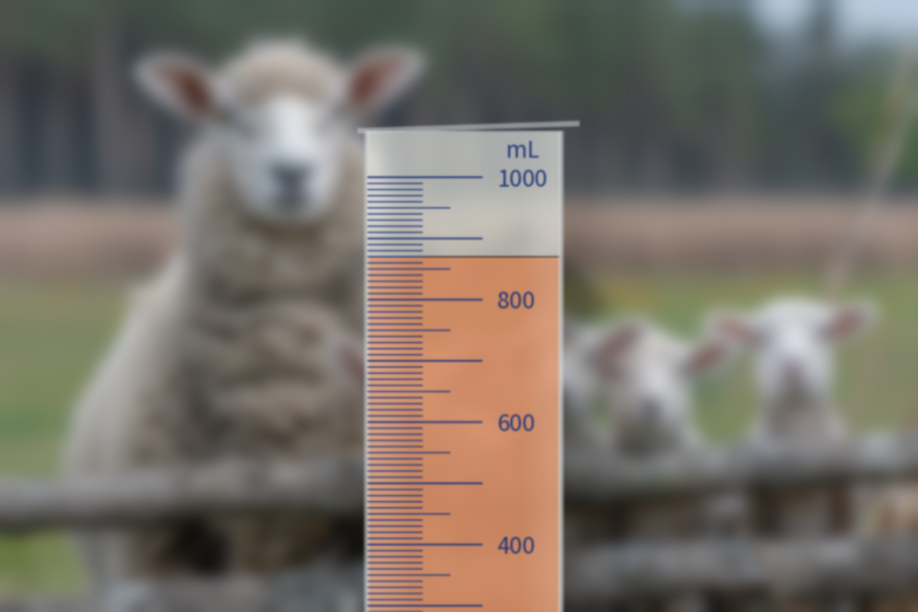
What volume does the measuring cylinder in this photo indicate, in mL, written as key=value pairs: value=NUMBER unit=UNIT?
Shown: value=870 unit=mL
